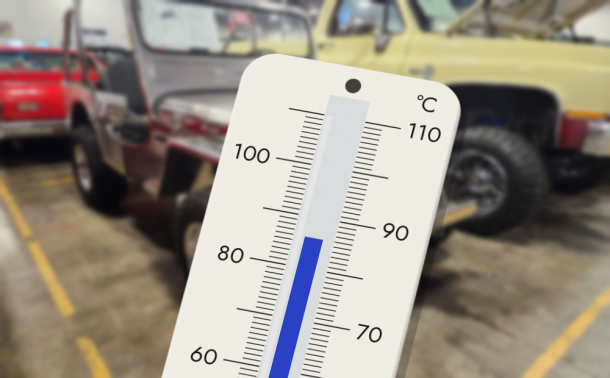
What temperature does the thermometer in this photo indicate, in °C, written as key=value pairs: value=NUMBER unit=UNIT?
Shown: value=86 unit=°C
